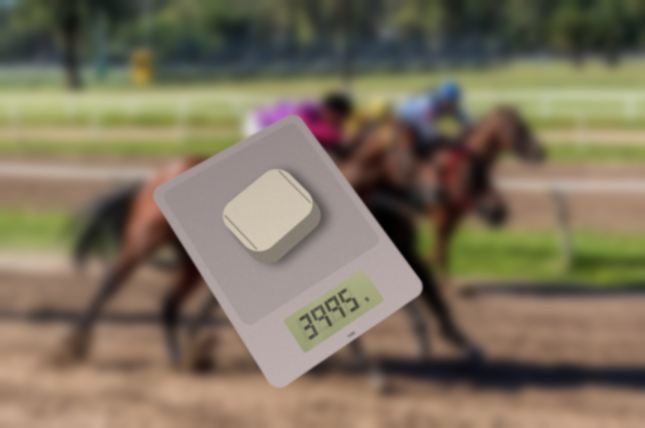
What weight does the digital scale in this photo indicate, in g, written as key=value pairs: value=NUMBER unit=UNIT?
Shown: value=3995 unit=g
